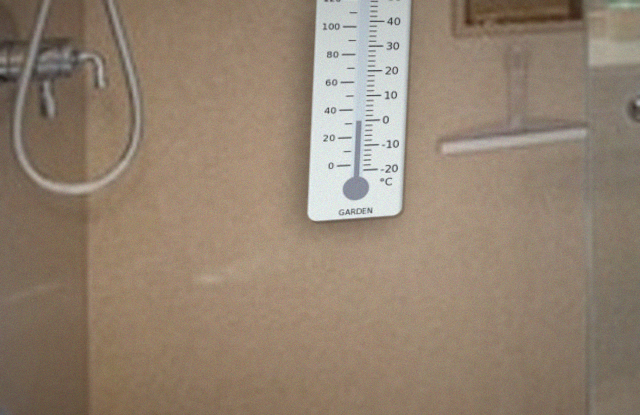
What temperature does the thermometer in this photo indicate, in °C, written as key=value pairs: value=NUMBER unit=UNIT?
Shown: value=0 unit=°C
